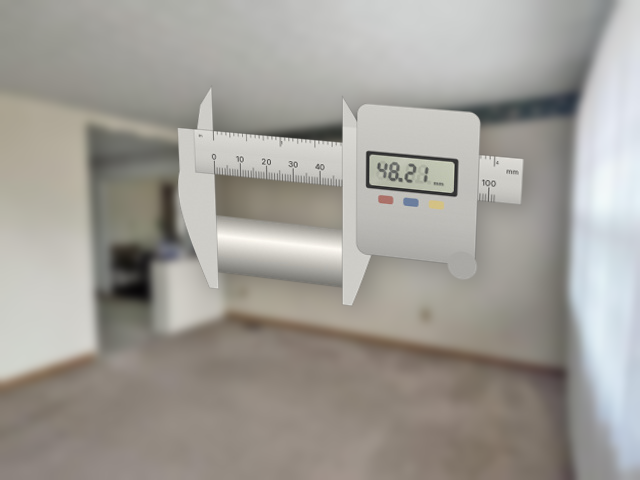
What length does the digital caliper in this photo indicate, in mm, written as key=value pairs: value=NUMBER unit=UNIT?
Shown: value=48.21 unit=mm
